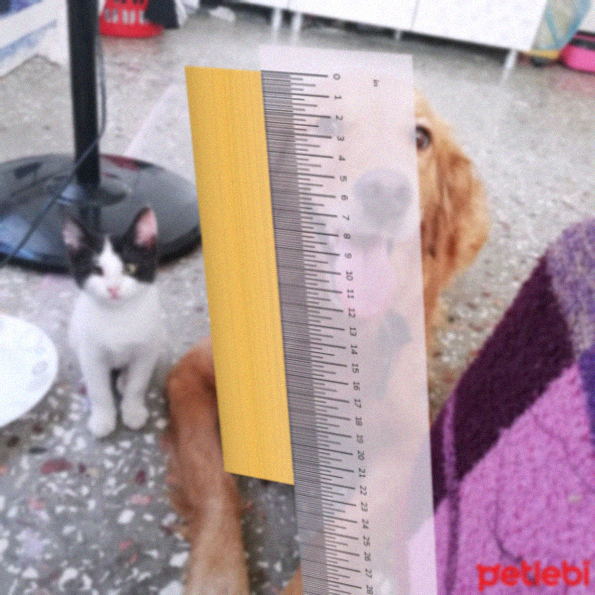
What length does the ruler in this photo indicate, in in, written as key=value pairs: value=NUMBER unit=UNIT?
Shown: value=22.5 unit=in
